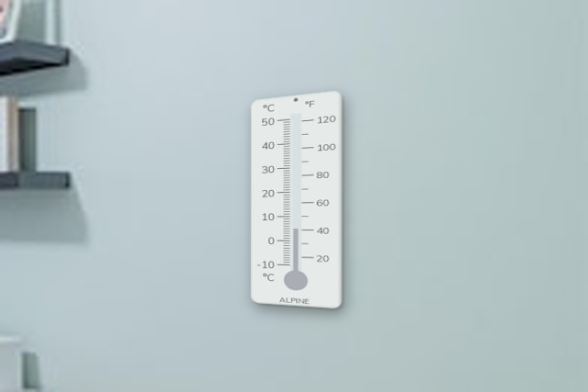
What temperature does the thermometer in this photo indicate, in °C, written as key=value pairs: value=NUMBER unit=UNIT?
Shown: value=5 unit=°C
